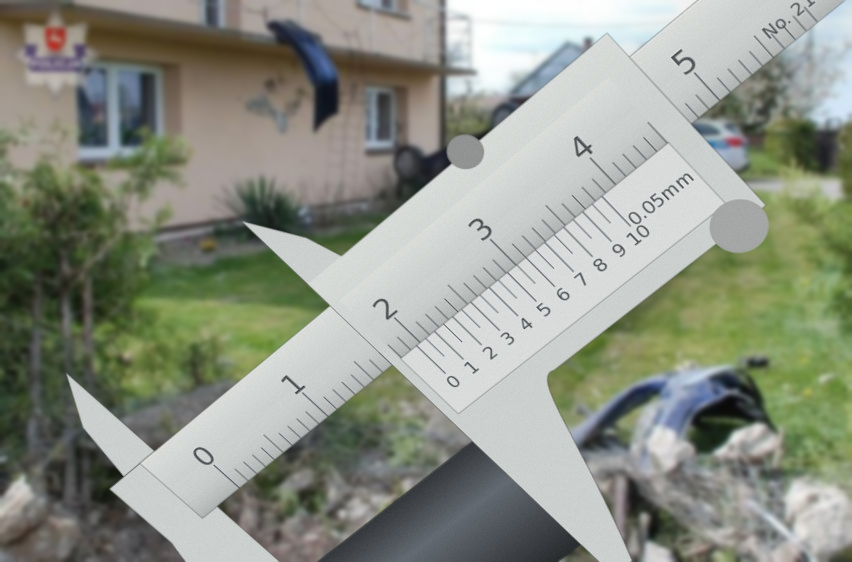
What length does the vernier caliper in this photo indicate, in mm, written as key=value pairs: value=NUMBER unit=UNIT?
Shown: value=19.6 unit=mm
